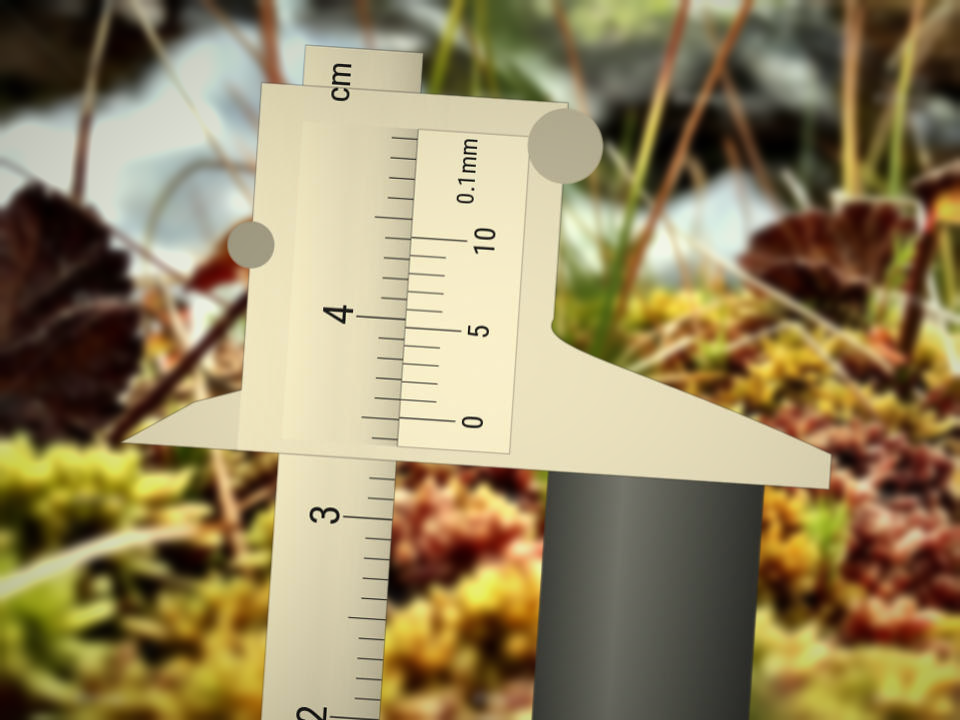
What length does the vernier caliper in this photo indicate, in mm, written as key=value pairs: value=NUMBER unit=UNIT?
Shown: value=35.1 unit=mm
